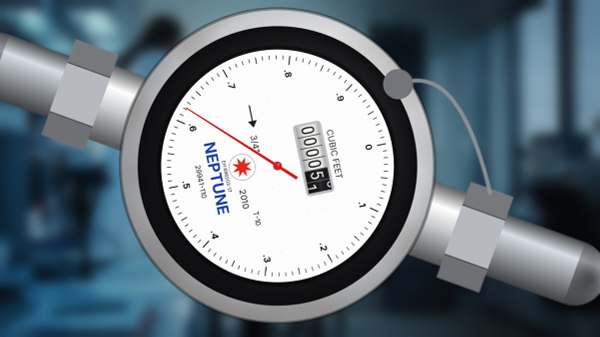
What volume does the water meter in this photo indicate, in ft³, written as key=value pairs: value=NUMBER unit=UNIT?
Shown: value=50.62 unit=ft³
